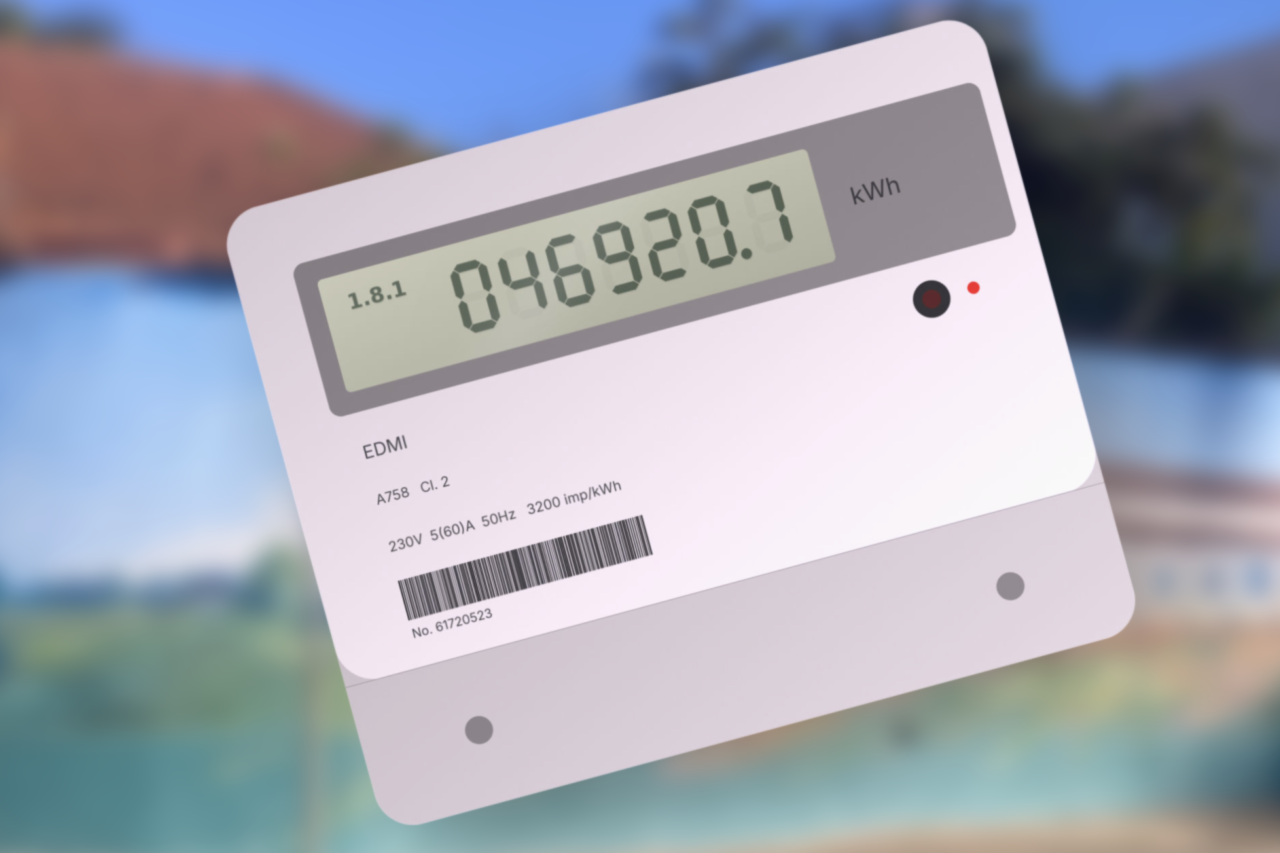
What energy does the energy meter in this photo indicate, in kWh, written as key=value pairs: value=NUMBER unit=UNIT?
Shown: value=46920.7 unit=kWh
